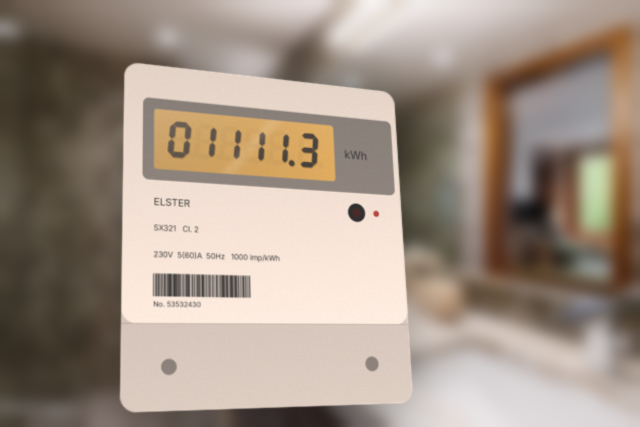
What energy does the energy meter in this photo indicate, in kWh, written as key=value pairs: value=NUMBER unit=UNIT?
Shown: value=1111.3 unit=kWh
